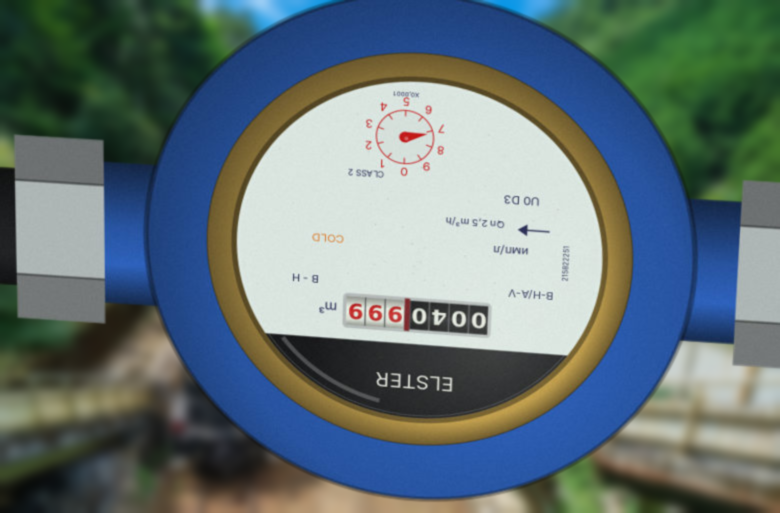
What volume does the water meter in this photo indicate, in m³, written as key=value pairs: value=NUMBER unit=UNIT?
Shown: value=40.9997 unit=m³
